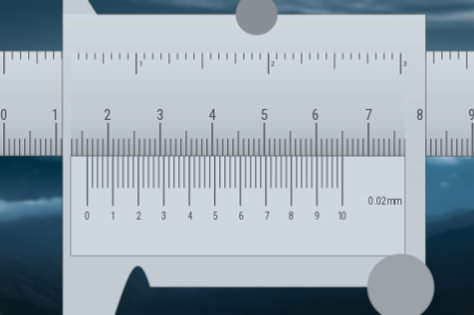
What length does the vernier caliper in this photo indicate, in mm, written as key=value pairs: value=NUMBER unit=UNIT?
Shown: value=16.0 unit=mm
